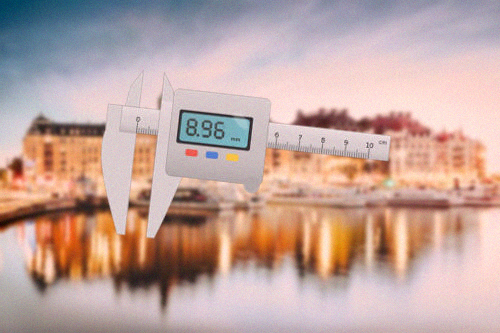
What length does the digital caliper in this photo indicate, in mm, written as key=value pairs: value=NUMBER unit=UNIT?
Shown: value=8.96 unit=mm
